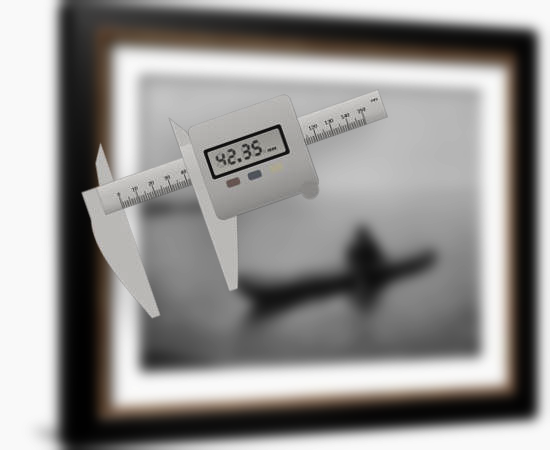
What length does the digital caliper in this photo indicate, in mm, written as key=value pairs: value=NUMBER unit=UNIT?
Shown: value=42.35 unit=mm
